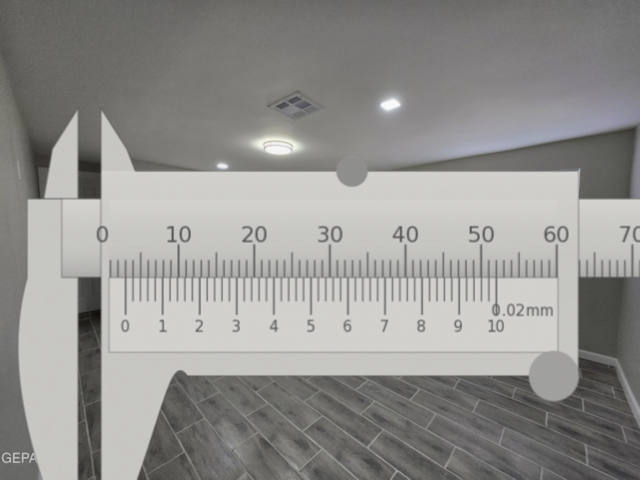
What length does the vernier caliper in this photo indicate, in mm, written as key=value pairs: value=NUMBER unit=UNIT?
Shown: value=3.0 unit=mm
